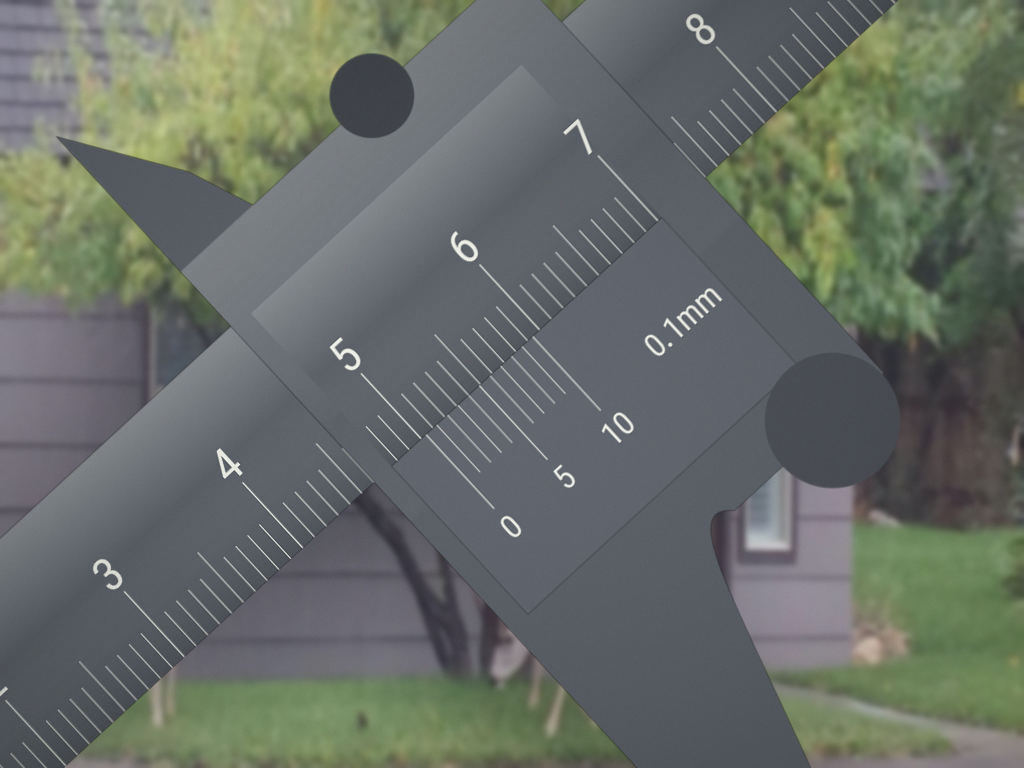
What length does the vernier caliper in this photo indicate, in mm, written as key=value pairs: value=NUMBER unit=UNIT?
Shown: value=50.4 unit=mm
